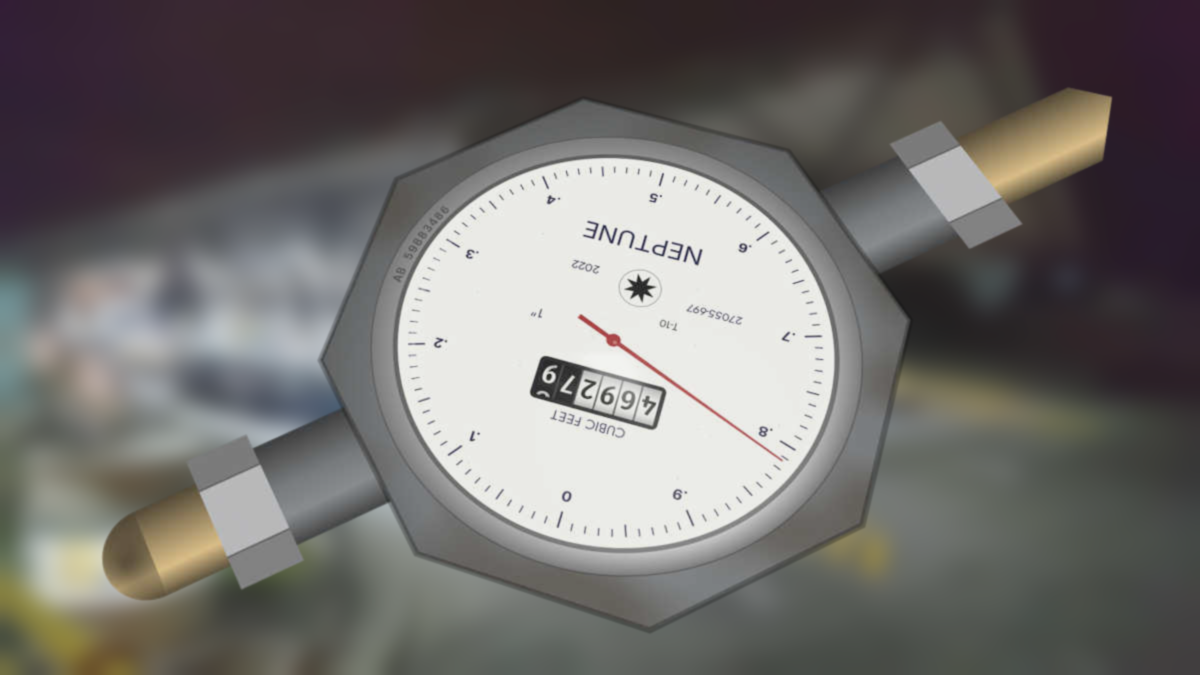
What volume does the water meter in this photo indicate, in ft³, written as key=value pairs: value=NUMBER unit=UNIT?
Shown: value=469278.81 unit=ft³
